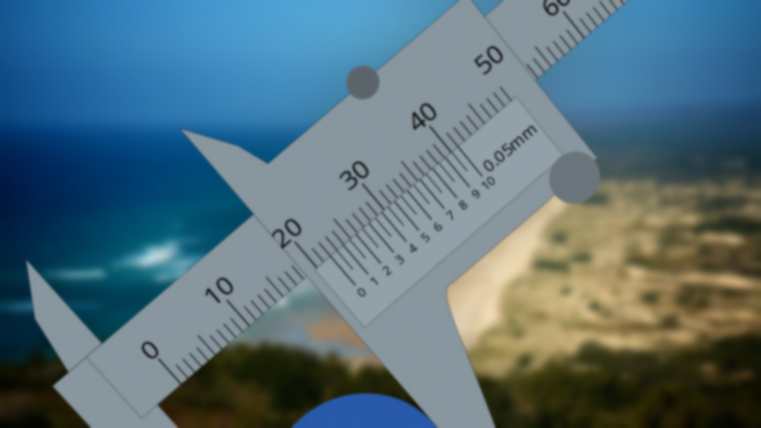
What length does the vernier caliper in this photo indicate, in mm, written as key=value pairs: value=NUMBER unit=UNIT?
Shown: value=22.0 unit=mm
